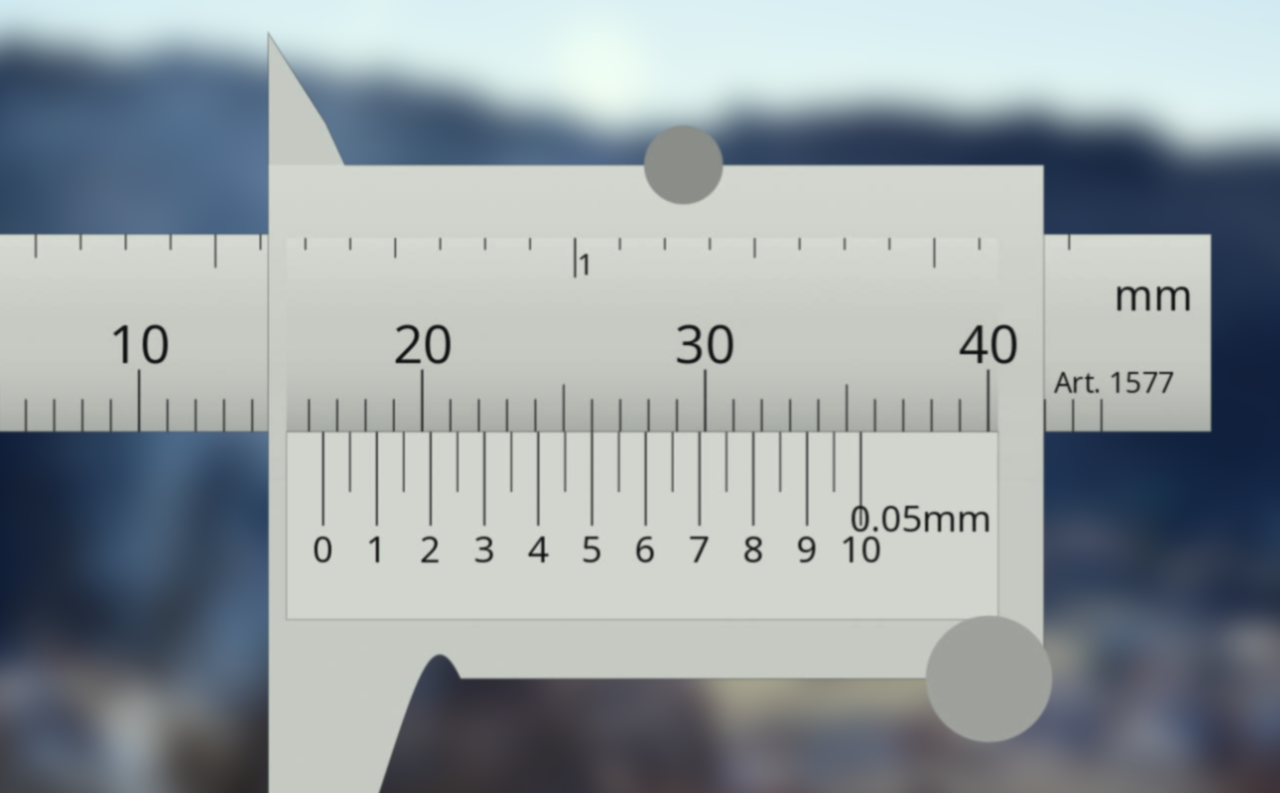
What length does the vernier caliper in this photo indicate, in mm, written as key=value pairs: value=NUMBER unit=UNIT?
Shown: value=16.5 unit=mm
